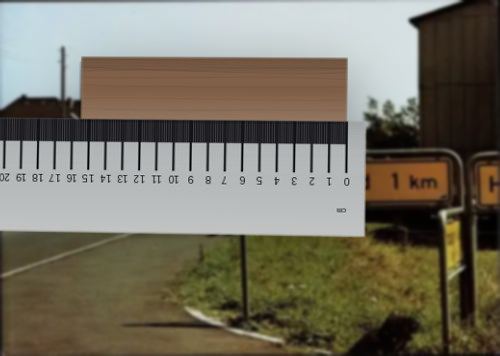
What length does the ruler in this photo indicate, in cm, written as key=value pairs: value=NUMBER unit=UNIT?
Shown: value=15.5 unit=cm
